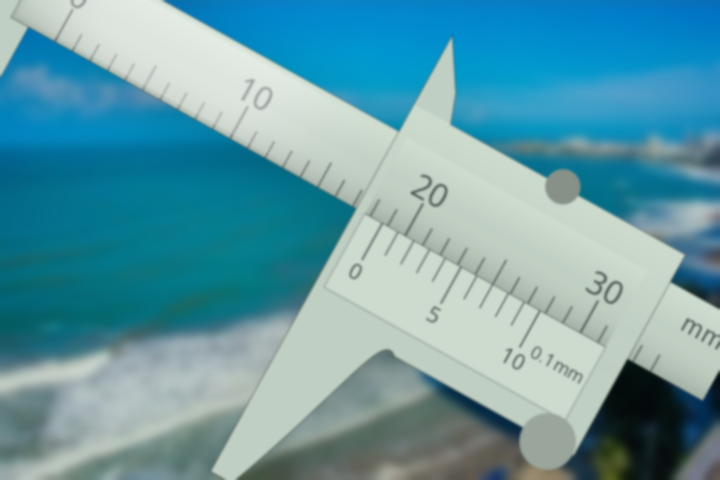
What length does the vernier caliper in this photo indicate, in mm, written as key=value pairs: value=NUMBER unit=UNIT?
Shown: value=18.7 unit=mm
